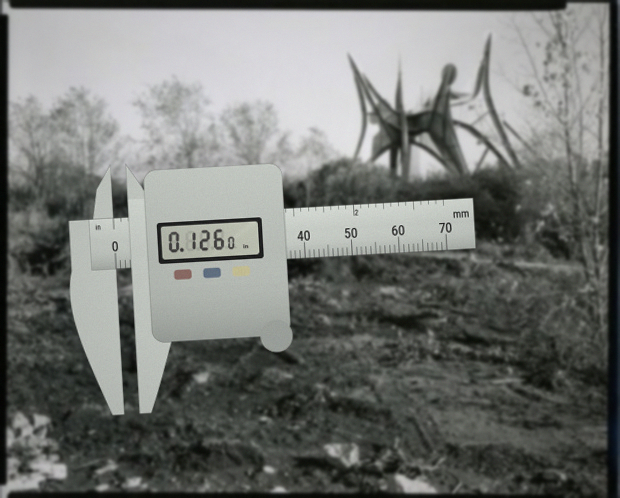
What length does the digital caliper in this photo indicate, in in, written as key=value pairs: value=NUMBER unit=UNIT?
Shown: value=0.1260 unit=in
